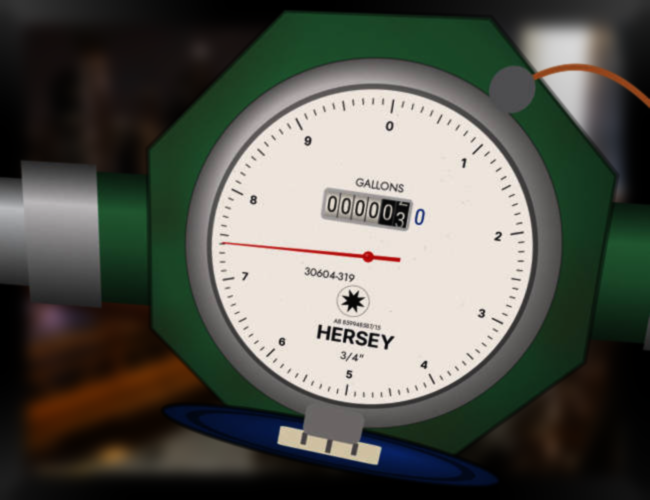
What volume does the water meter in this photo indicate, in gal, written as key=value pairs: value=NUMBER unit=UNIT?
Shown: value=27.4 unit=gal
